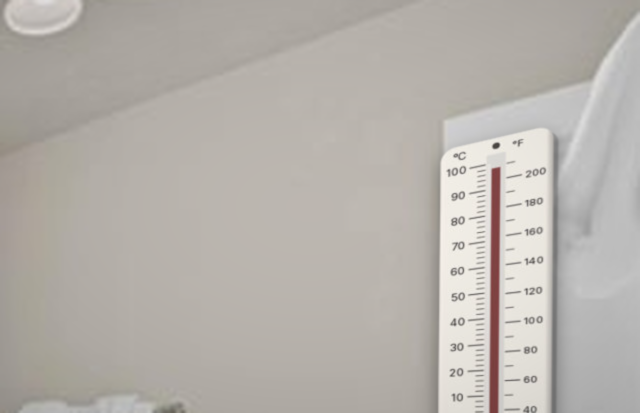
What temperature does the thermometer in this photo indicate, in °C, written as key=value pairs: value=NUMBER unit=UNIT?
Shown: value=98 unit=°C
